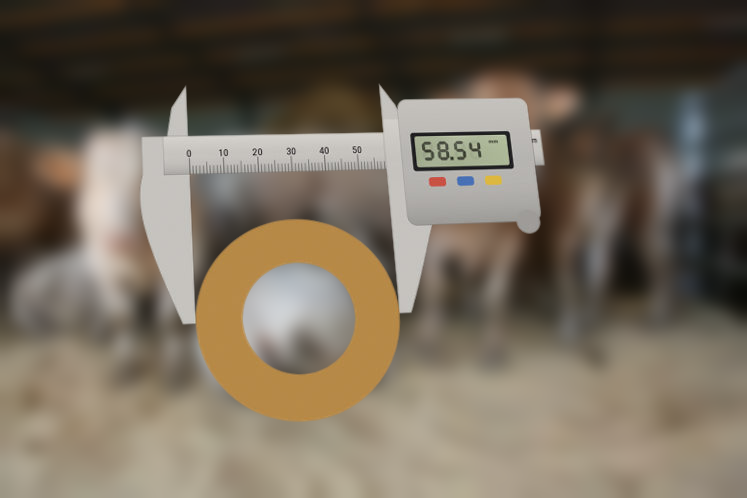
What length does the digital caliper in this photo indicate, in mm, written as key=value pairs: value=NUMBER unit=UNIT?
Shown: value=58.54 unit=mm
